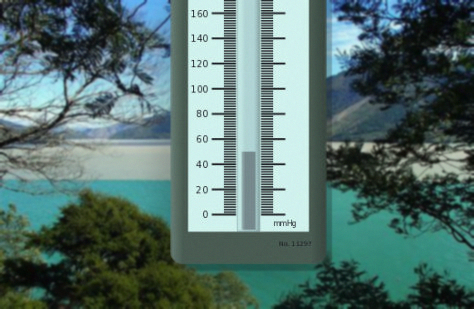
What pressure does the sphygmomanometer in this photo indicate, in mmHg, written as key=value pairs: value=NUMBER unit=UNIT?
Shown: value=50 unit=mmHg
